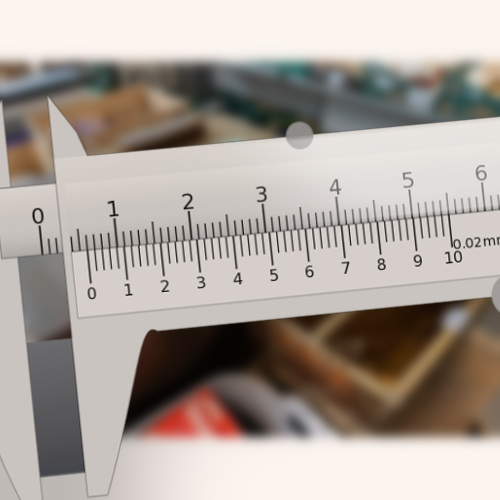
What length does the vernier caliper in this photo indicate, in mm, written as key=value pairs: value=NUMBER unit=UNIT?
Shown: value=6.0 unit=mm
